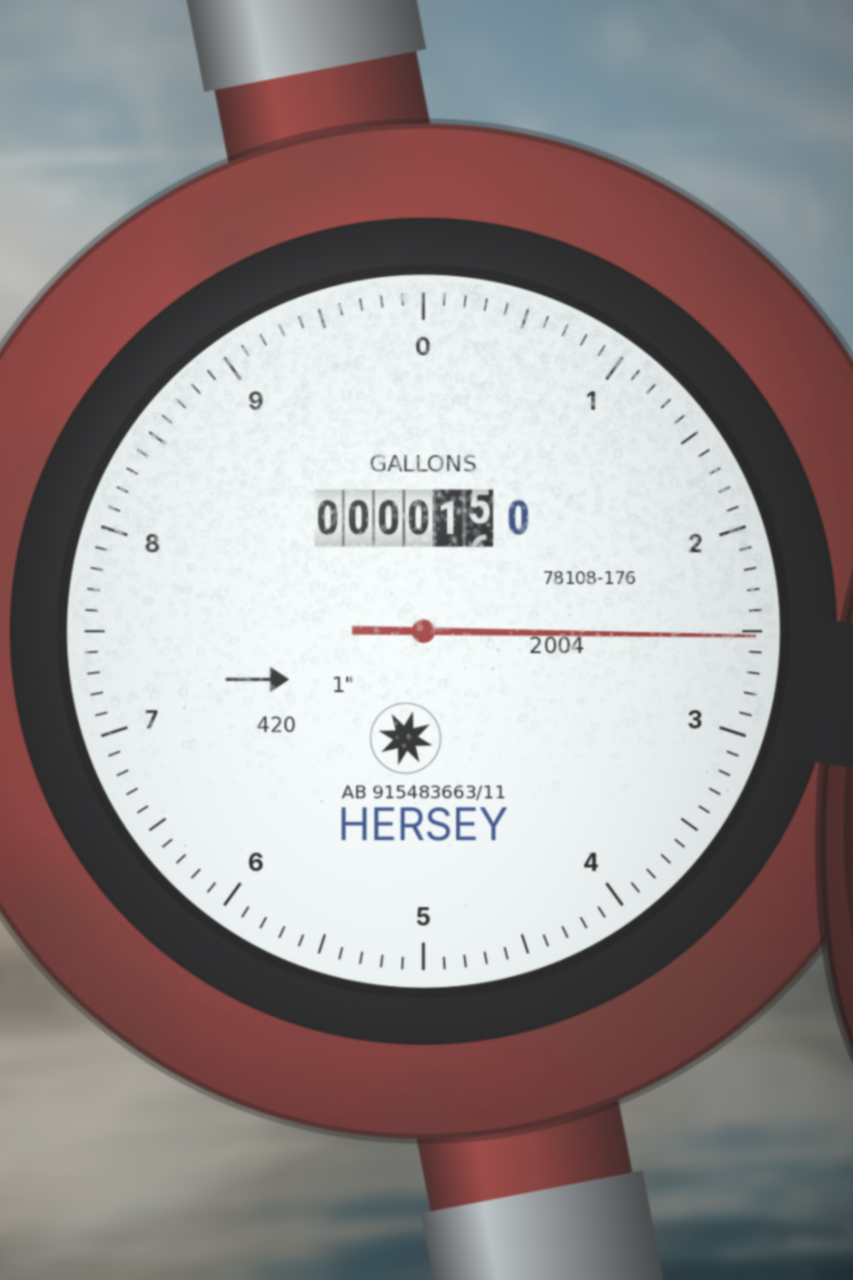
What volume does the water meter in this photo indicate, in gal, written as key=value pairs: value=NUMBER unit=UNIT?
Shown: value=152.5 unit=gal
